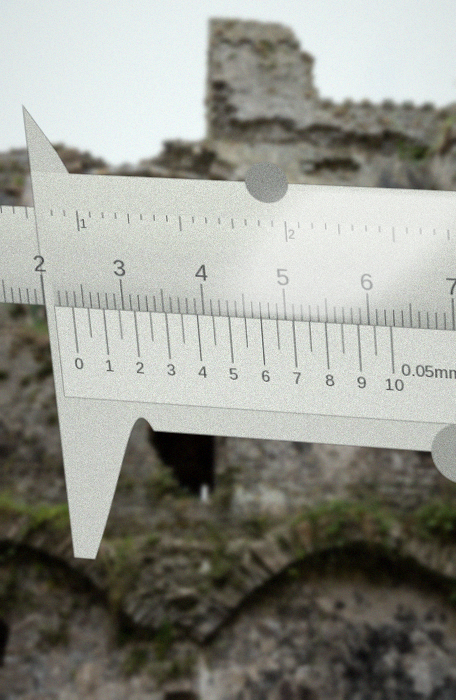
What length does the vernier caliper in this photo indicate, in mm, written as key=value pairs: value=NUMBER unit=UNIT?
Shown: value=23.6 unit=mm
